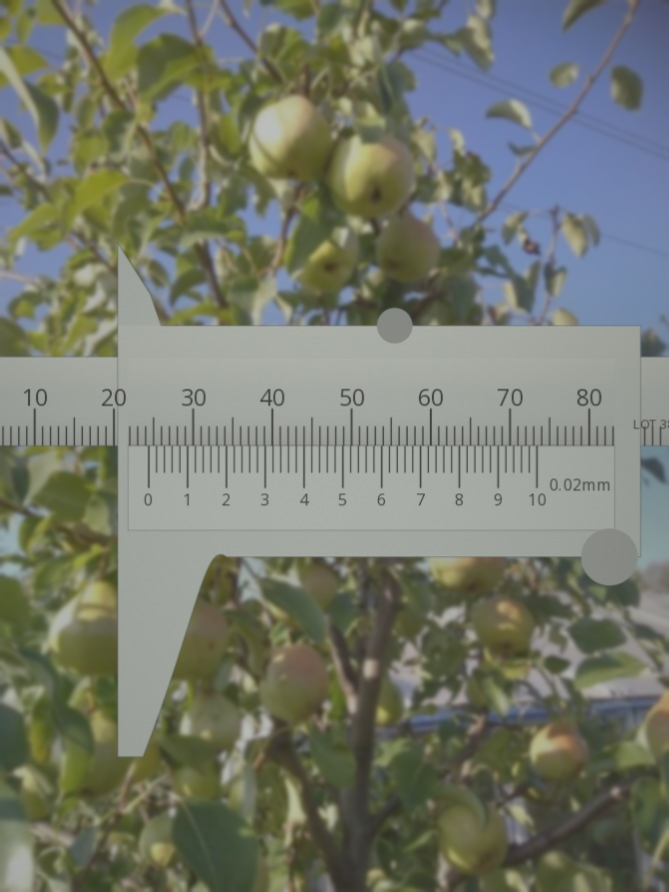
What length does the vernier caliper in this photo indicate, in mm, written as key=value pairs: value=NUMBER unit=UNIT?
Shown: value=24.4 unit=mm
